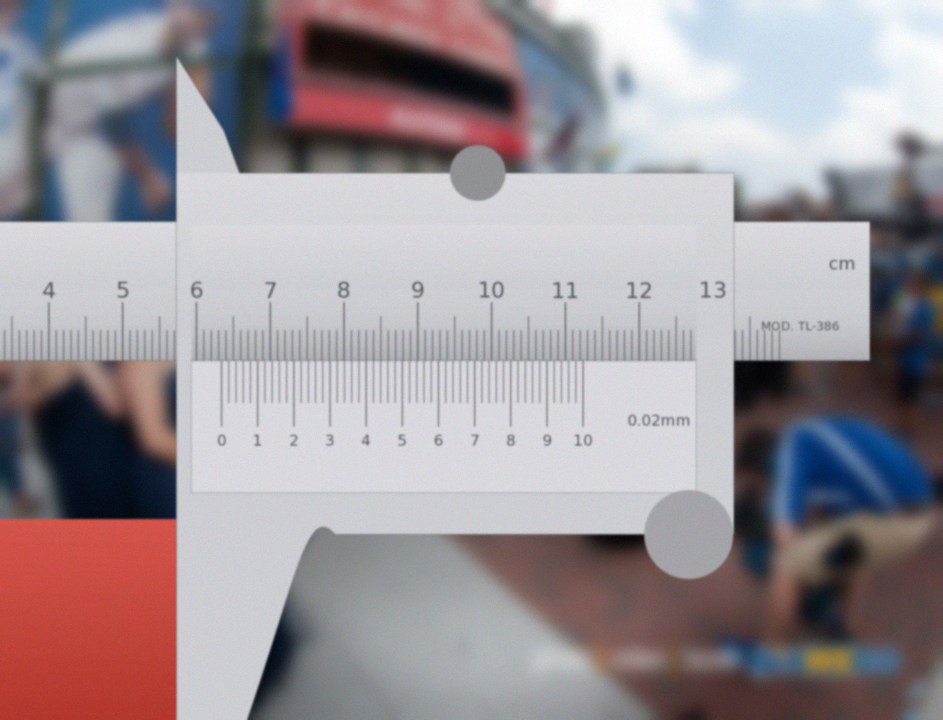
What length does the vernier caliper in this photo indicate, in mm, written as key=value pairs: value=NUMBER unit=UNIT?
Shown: value=63.4 unit=mm
